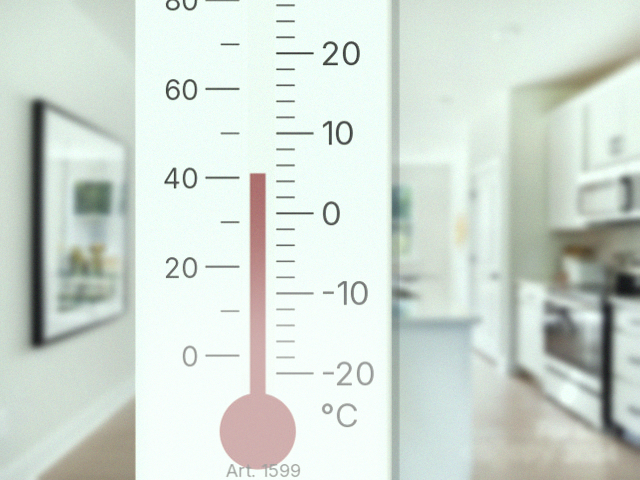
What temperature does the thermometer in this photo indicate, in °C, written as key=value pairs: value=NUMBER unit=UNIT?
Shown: value=5 unit=°C
